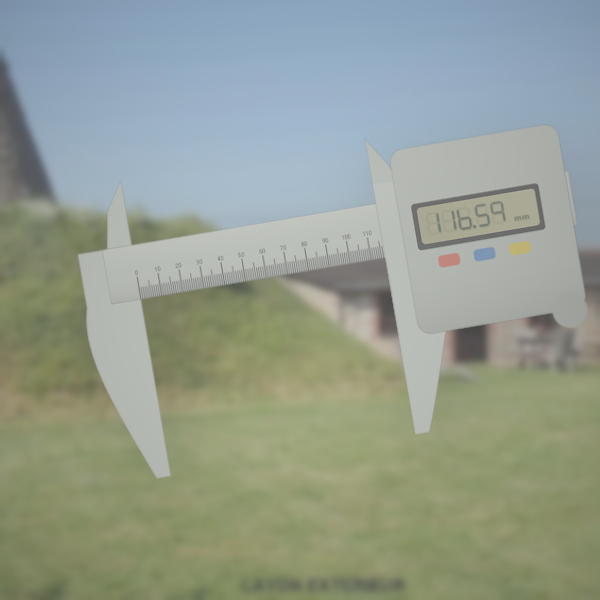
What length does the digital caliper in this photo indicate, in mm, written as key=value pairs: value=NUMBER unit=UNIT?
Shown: value=116.59 unit=mm
